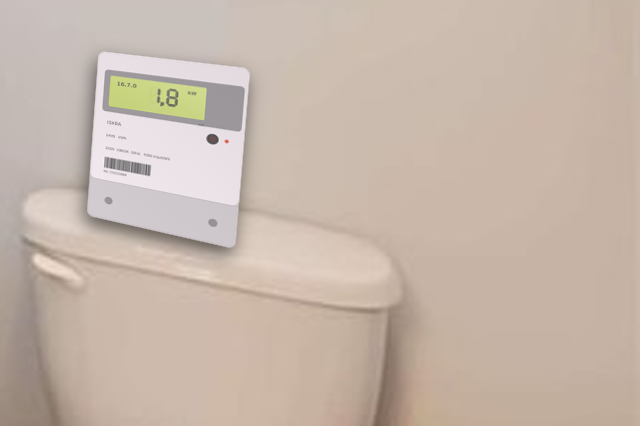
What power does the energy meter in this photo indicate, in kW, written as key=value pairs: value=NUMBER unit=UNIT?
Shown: value=1.8 unit=kW
